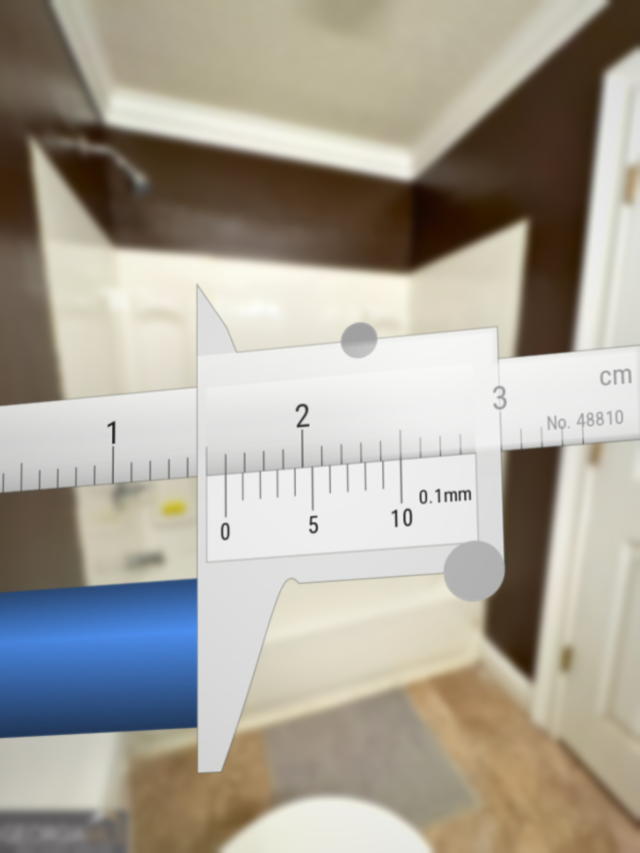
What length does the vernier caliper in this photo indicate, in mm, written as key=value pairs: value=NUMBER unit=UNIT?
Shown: value=16.0 unit=mm
